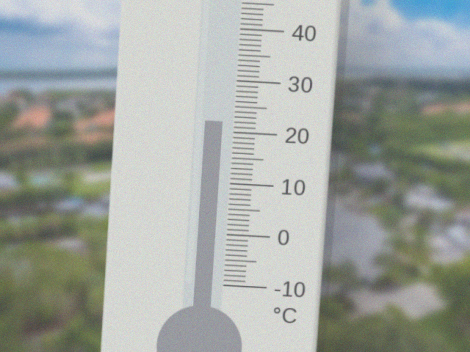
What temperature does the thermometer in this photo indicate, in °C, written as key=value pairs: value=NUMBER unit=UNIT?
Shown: value=22 unit=°C
